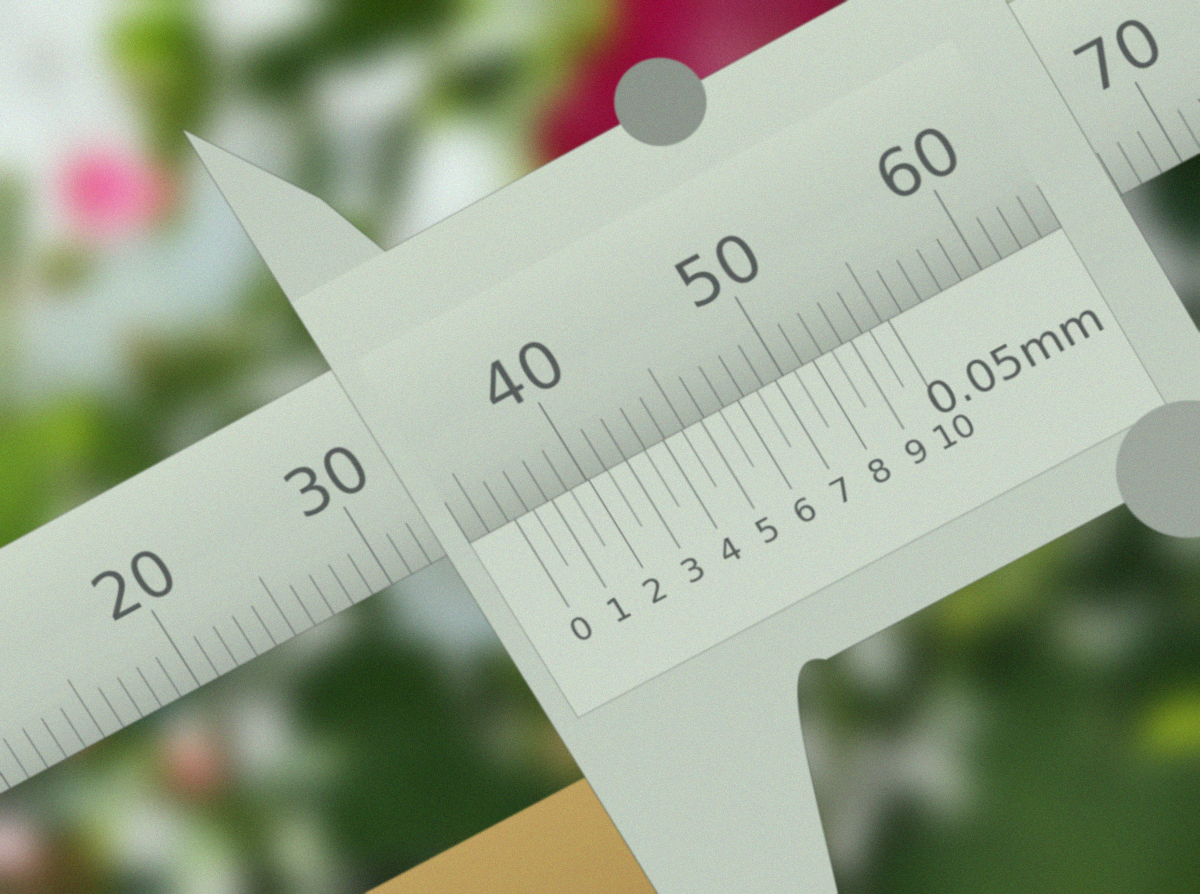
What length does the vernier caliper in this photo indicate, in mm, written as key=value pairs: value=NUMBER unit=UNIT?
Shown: value=36.3 unit=mm
